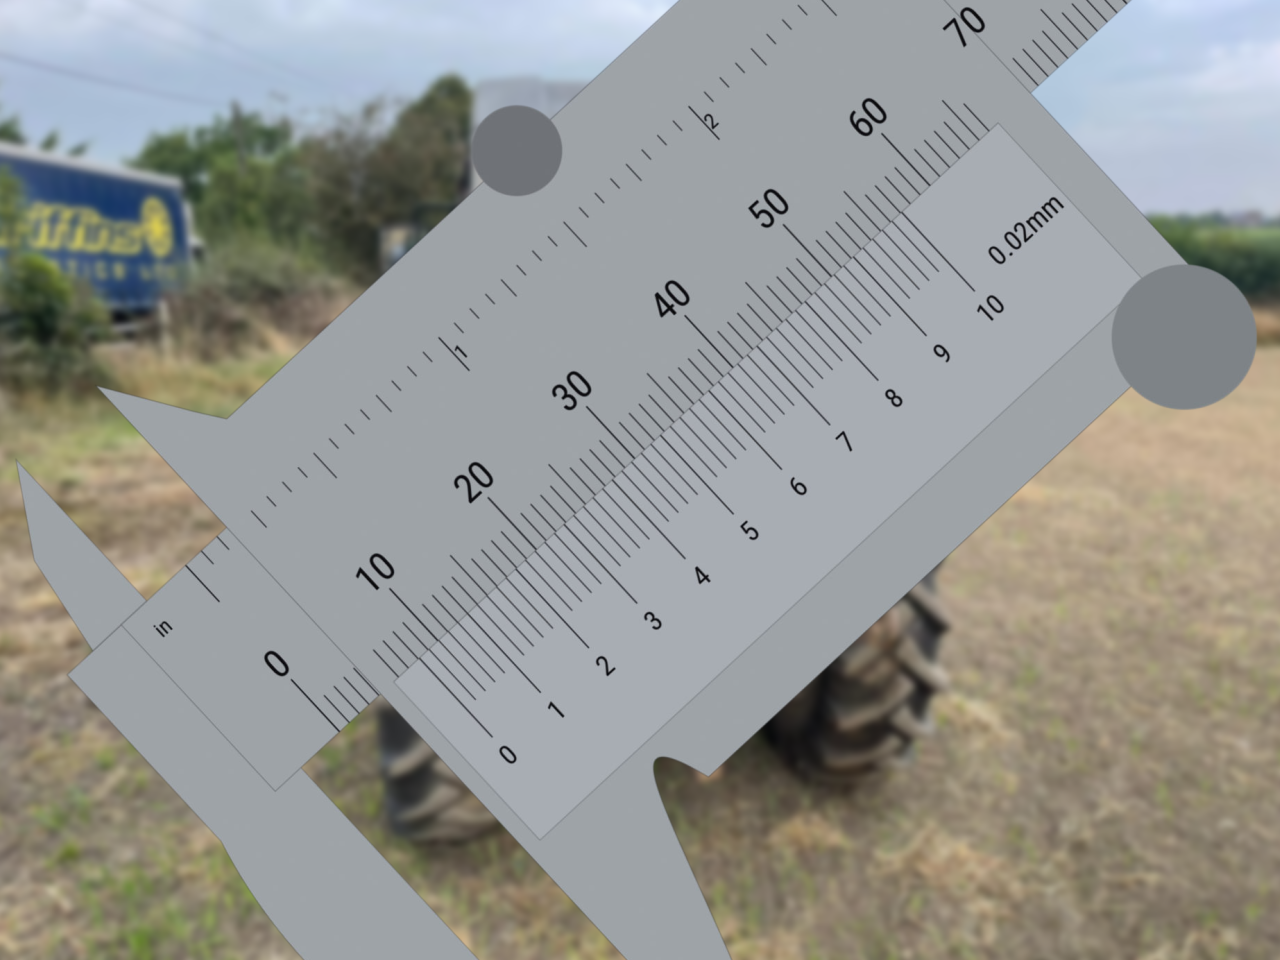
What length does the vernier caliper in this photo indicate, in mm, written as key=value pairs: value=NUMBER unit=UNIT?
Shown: value=8.1 unit=mm
